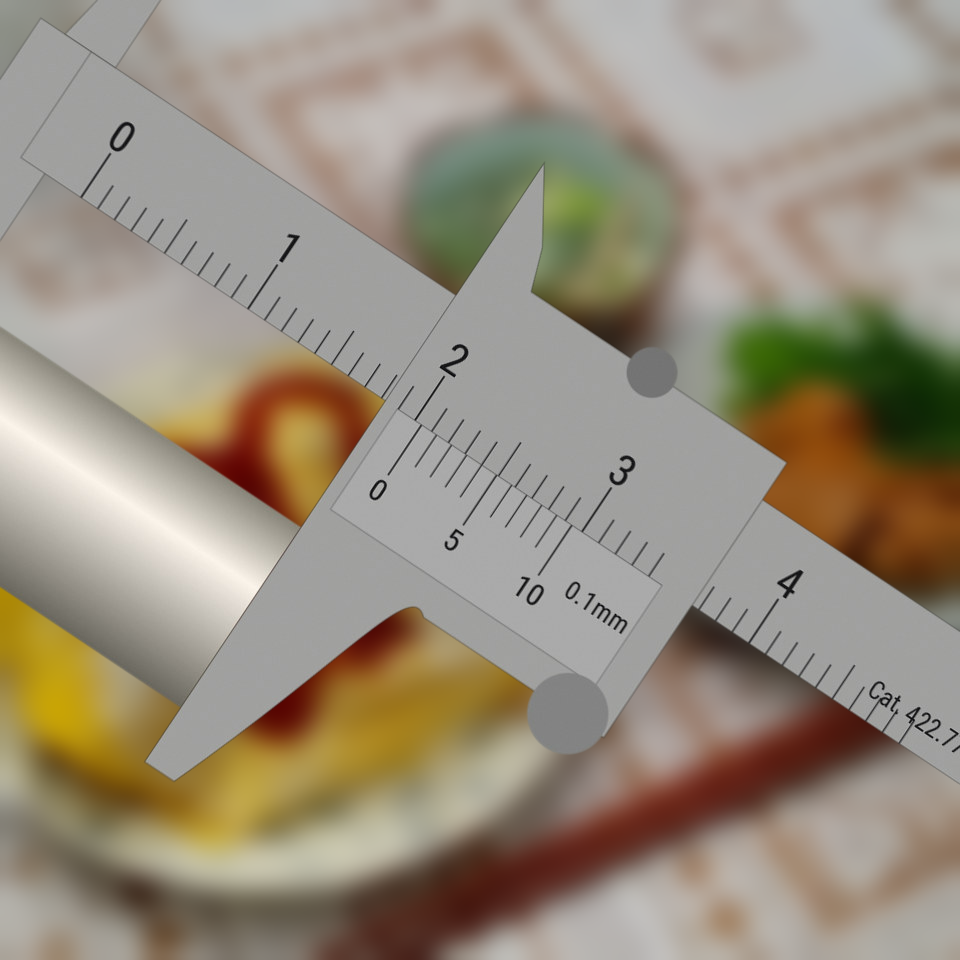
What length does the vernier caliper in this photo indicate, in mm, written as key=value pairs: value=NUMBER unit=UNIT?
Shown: value=20.4 unit=mm
